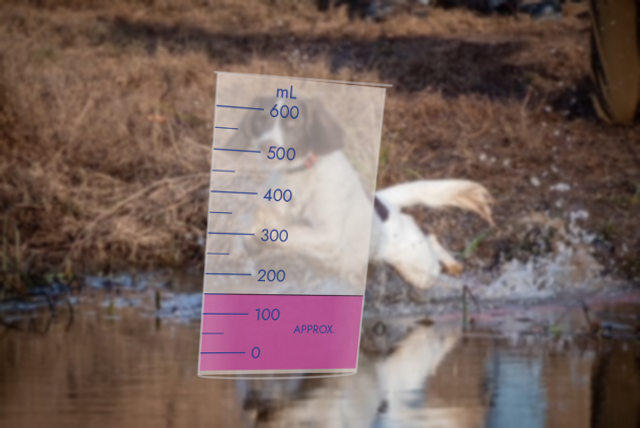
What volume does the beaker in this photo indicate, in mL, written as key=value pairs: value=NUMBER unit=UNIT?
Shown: value=150 unit=mL
